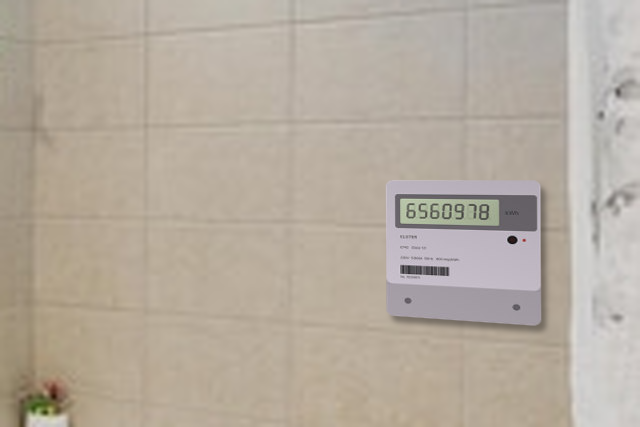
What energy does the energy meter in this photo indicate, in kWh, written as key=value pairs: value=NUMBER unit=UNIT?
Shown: value=6560978 unit=kWh
